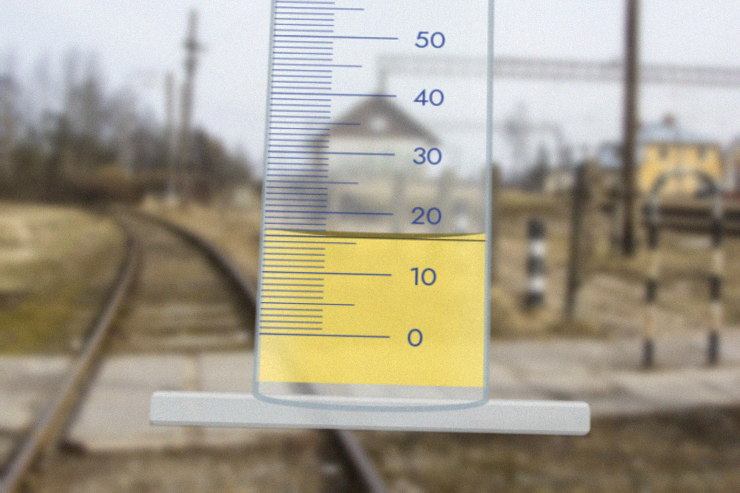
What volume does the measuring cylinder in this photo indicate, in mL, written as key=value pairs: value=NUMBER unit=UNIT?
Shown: value=16 unit=mL
